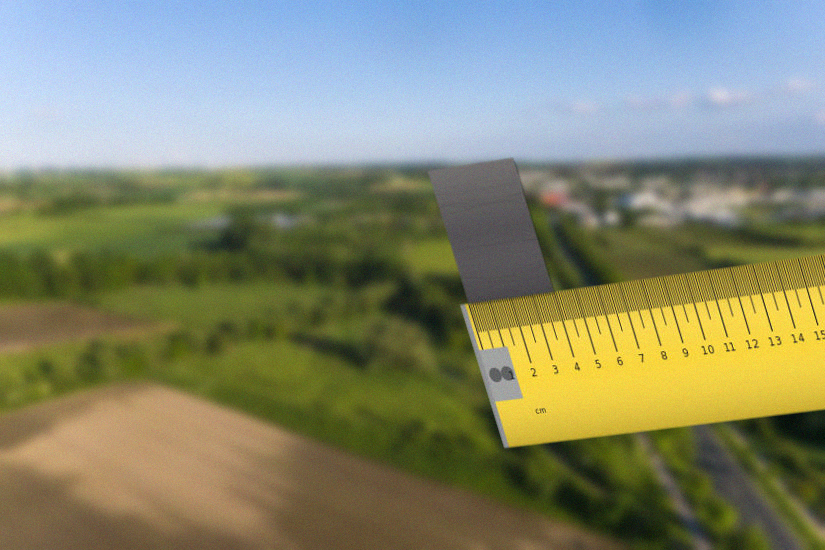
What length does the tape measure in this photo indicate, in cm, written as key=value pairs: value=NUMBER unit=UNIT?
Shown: value=4 unit=cm
